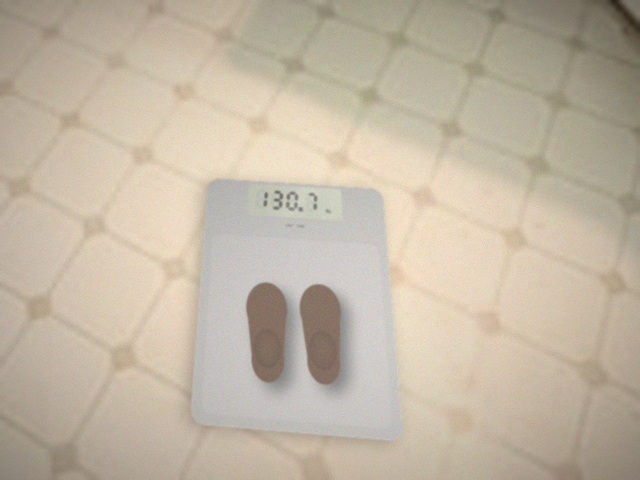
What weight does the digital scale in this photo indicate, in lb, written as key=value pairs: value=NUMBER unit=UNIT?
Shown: value=130.7 unit=lb
